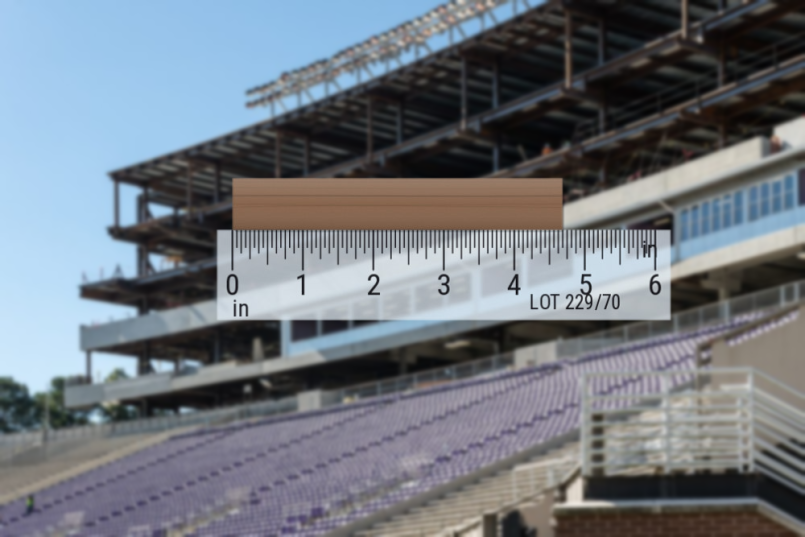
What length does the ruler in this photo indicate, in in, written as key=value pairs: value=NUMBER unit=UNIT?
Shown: value=4.6875 unit=in
